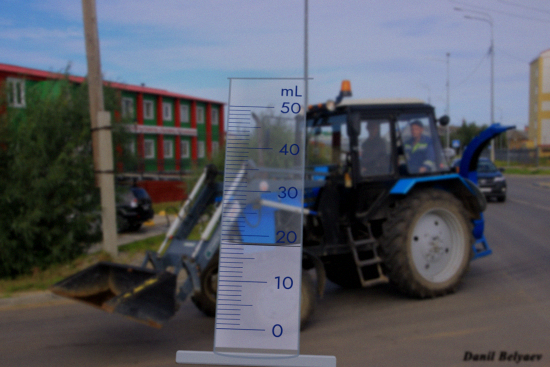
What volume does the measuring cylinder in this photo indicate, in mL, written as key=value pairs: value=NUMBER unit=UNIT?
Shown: value=18 unit=mL
